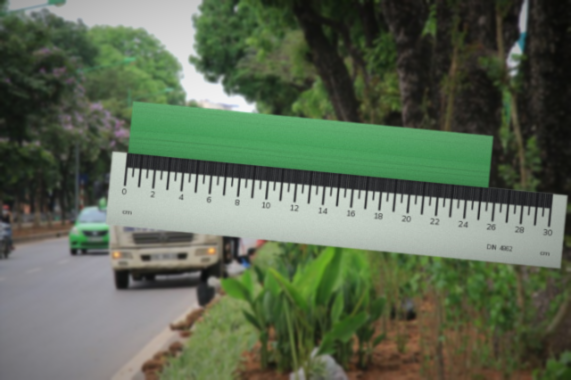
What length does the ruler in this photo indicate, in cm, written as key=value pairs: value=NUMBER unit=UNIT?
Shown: value=25.5 unit=cm
